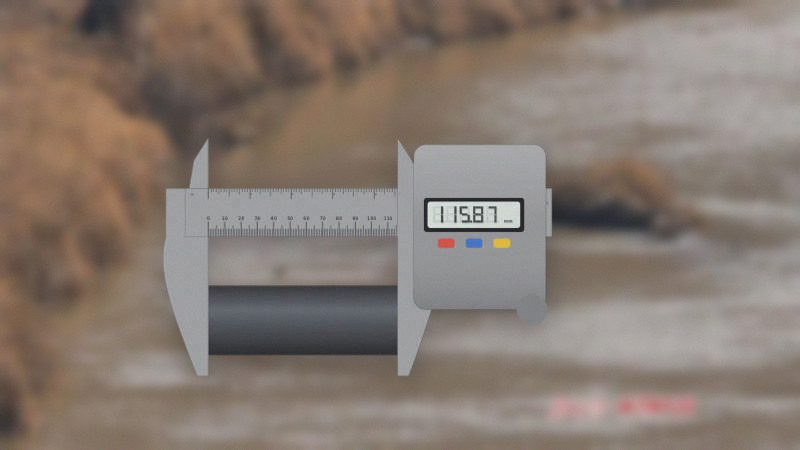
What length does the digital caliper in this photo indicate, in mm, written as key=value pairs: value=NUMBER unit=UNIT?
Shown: value=115.87 unit=mm
